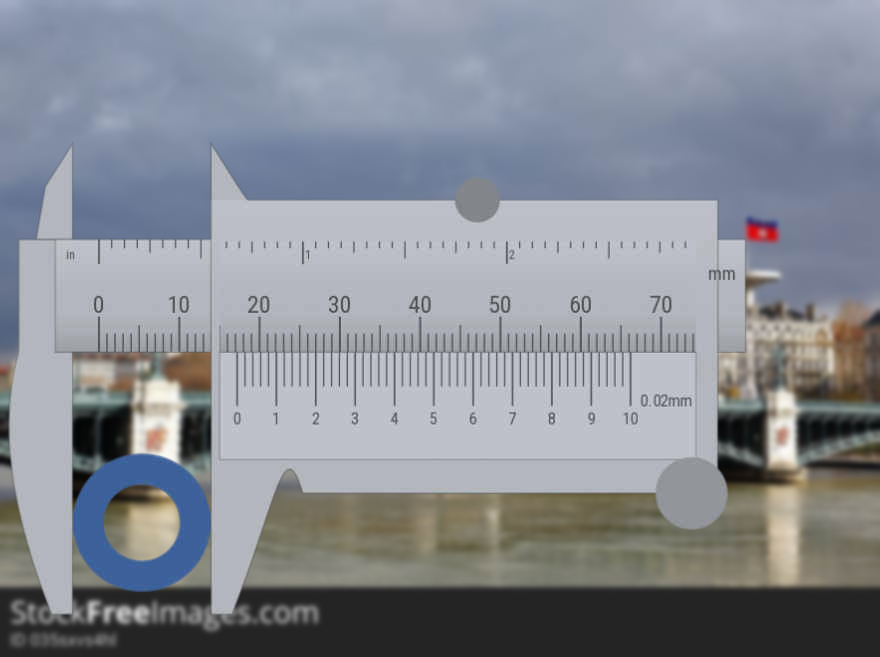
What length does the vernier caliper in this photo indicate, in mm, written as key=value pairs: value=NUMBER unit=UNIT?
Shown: value=17.2 unit=mm
